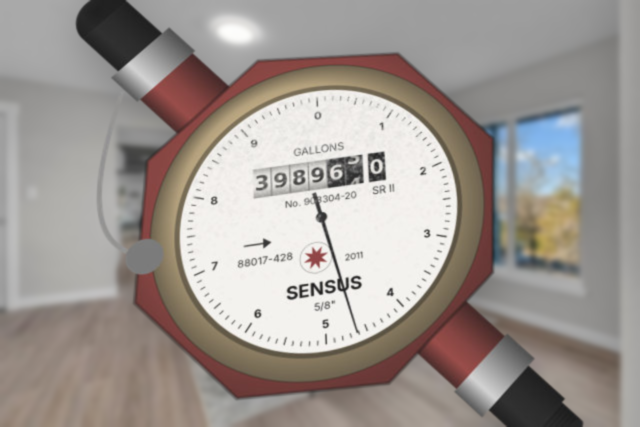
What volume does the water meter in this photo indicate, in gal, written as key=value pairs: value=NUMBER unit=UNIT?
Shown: value=3989634.6 unit=gal
